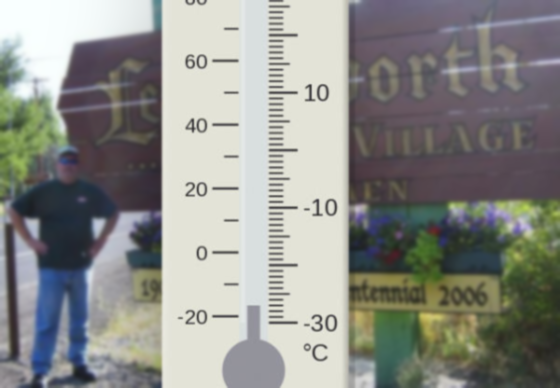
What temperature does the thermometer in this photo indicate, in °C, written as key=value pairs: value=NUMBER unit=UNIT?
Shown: value=-27 unit=°C
